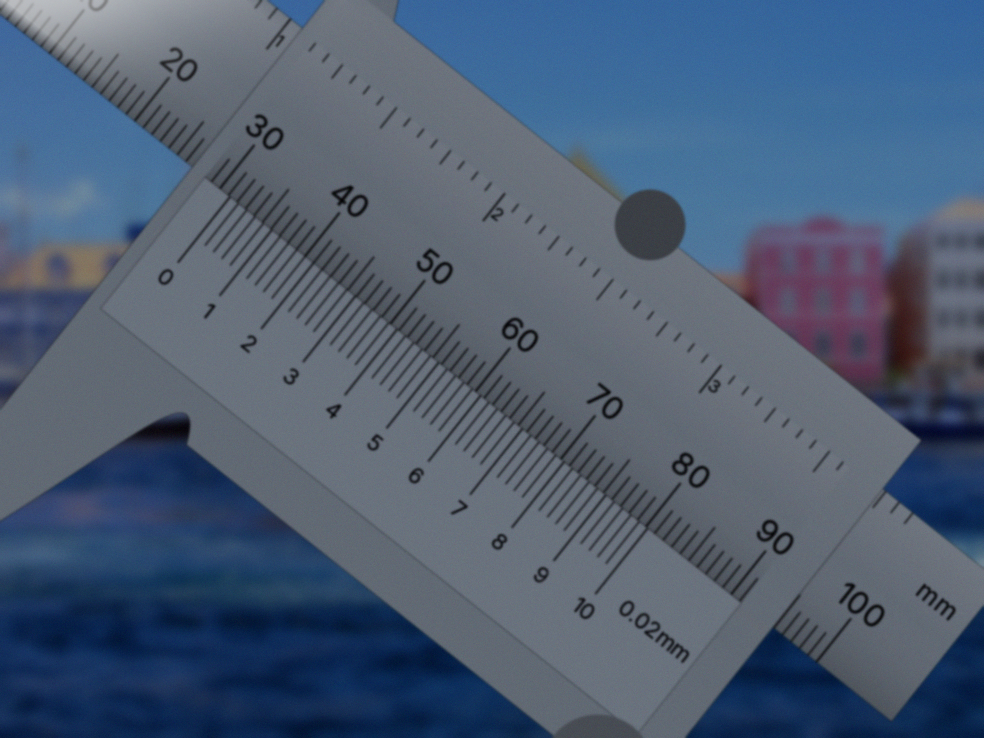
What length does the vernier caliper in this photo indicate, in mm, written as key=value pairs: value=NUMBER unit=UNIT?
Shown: value=31.2 unit=mm
